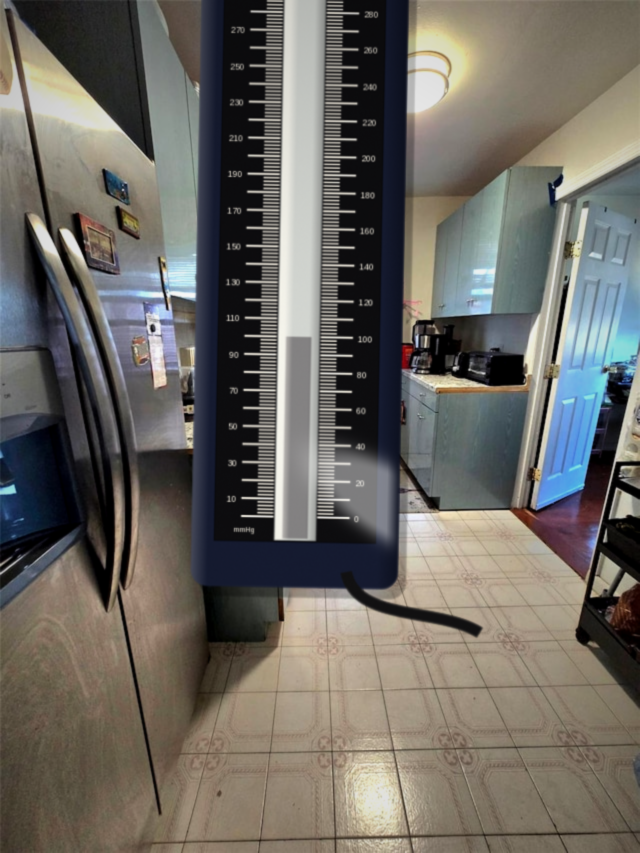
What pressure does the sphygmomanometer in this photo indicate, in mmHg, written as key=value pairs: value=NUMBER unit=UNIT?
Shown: value=100 unit=mmHg
